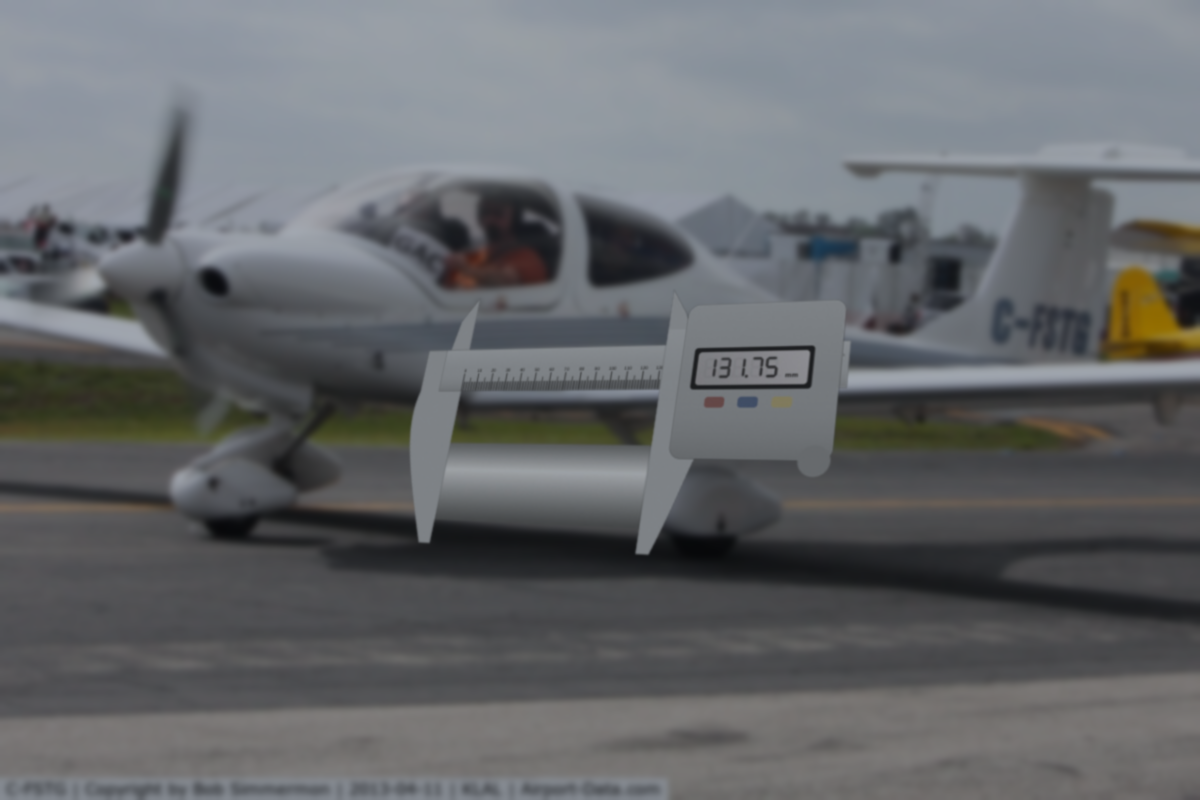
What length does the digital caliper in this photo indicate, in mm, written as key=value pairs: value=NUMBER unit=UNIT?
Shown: value=131.75 unit=mm
